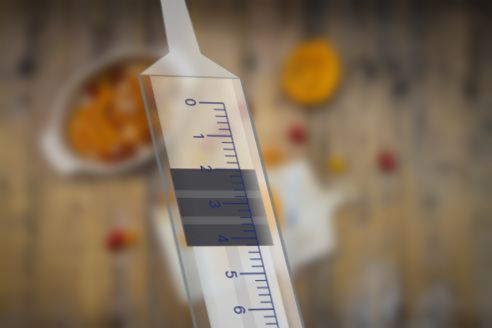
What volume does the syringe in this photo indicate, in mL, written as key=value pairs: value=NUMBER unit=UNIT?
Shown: value=2 unit=mL
